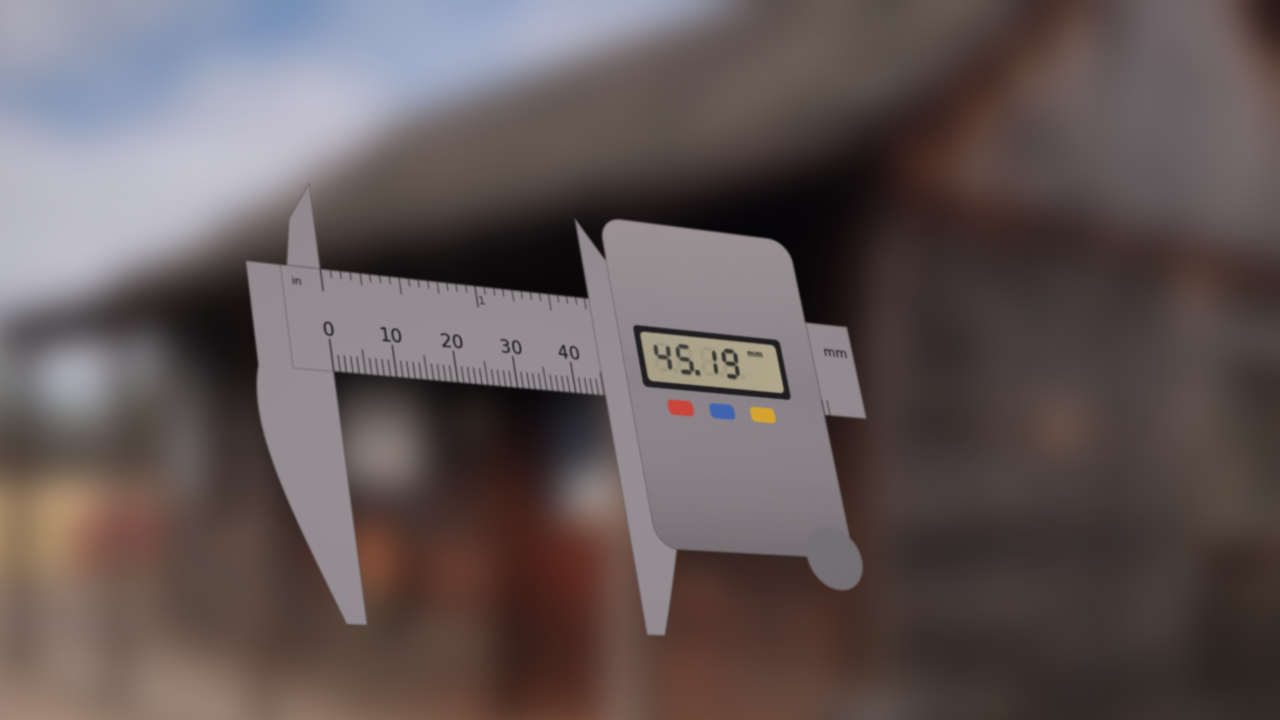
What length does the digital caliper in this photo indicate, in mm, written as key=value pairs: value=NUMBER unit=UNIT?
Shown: value=45.19 unit=mm
